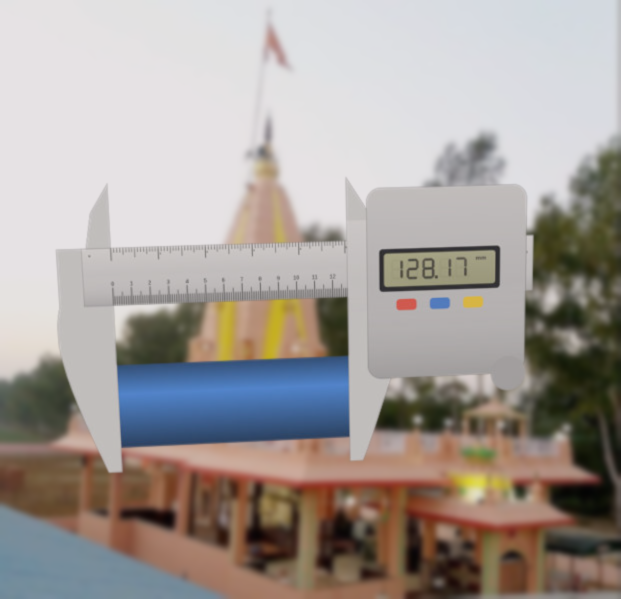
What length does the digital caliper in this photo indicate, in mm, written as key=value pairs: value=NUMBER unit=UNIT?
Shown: value=128.17 unit=mm
